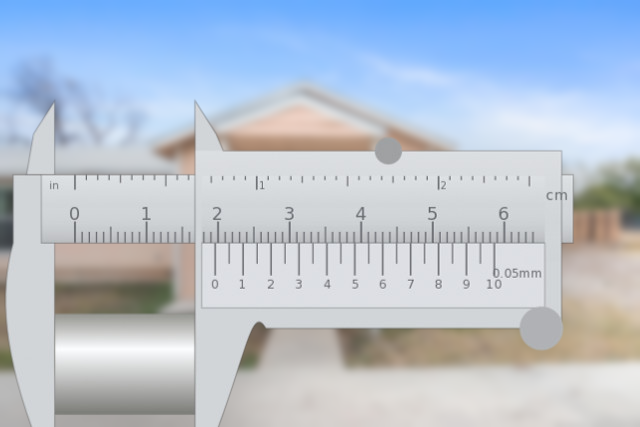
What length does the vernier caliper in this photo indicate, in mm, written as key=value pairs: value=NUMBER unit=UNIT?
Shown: value=19.6 unit=mm
